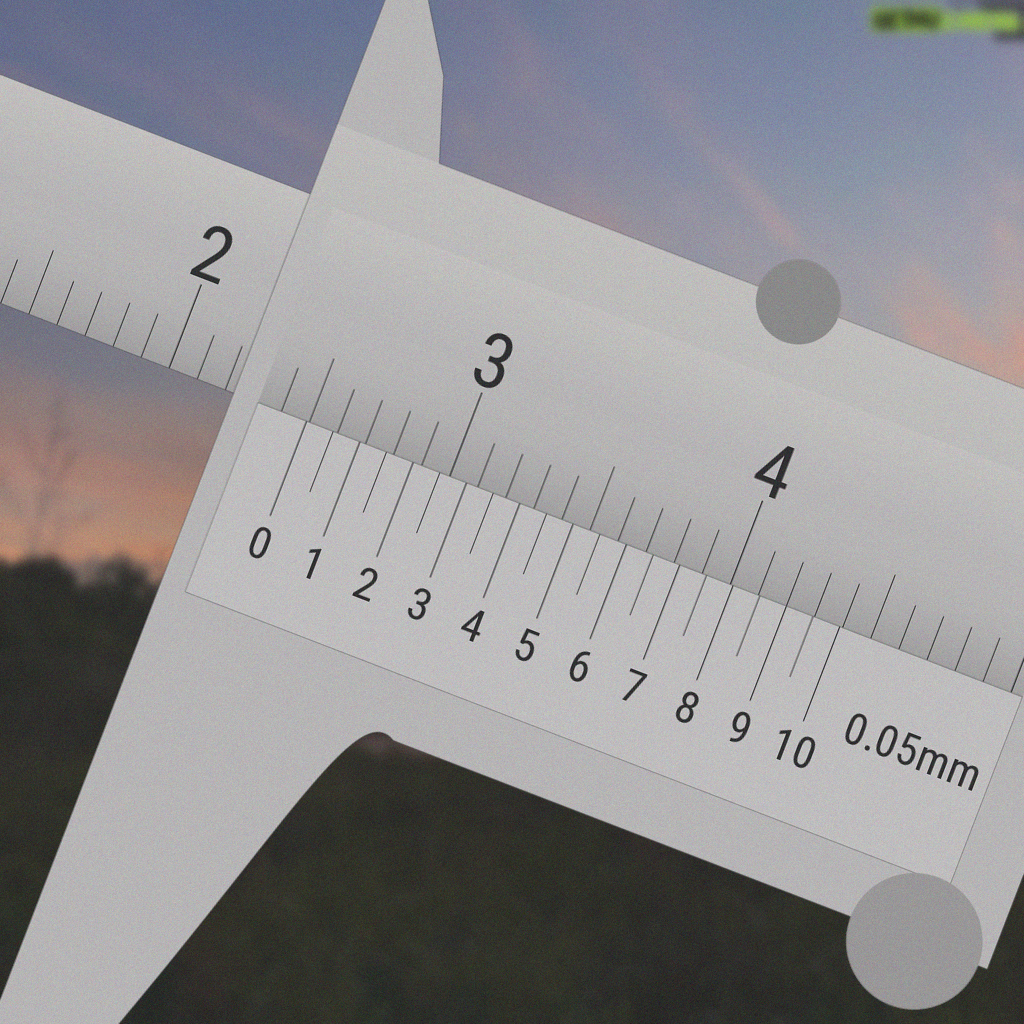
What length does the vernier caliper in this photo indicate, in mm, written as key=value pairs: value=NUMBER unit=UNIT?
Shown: value=24.90 unit=mm
